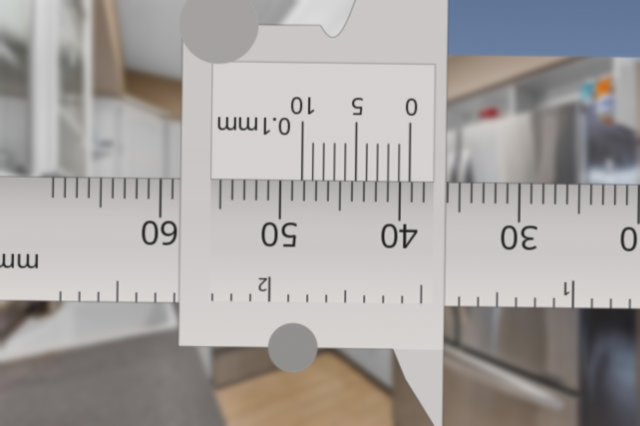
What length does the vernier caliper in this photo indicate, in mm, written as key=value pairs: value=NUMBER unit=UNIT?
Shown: value=39.2 unit=mm
